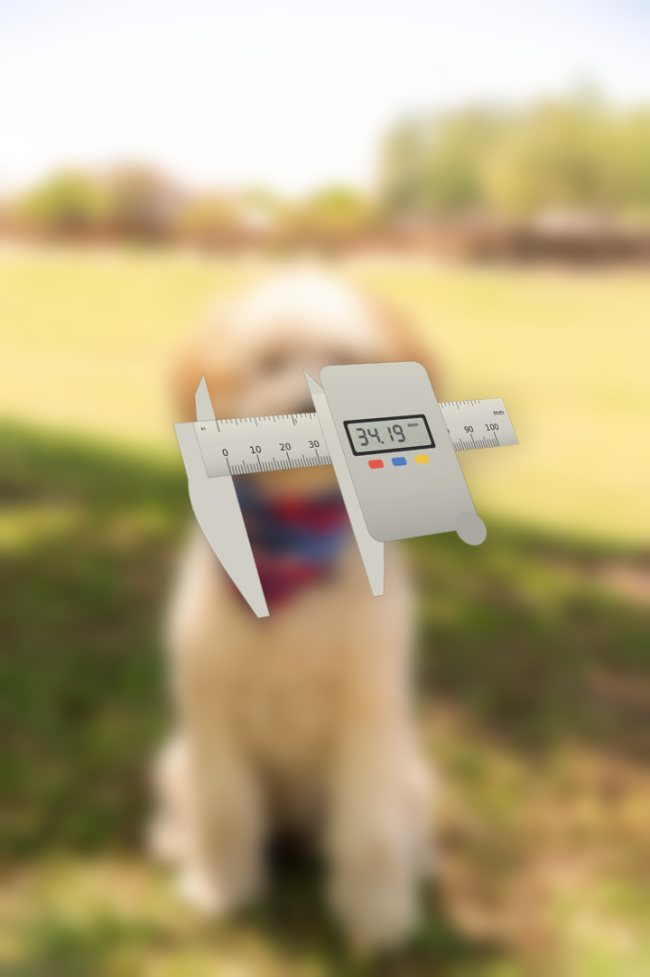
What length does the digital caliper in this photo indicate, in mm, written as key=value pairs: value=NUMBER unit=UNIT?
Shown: value=34.19 unit=mm
